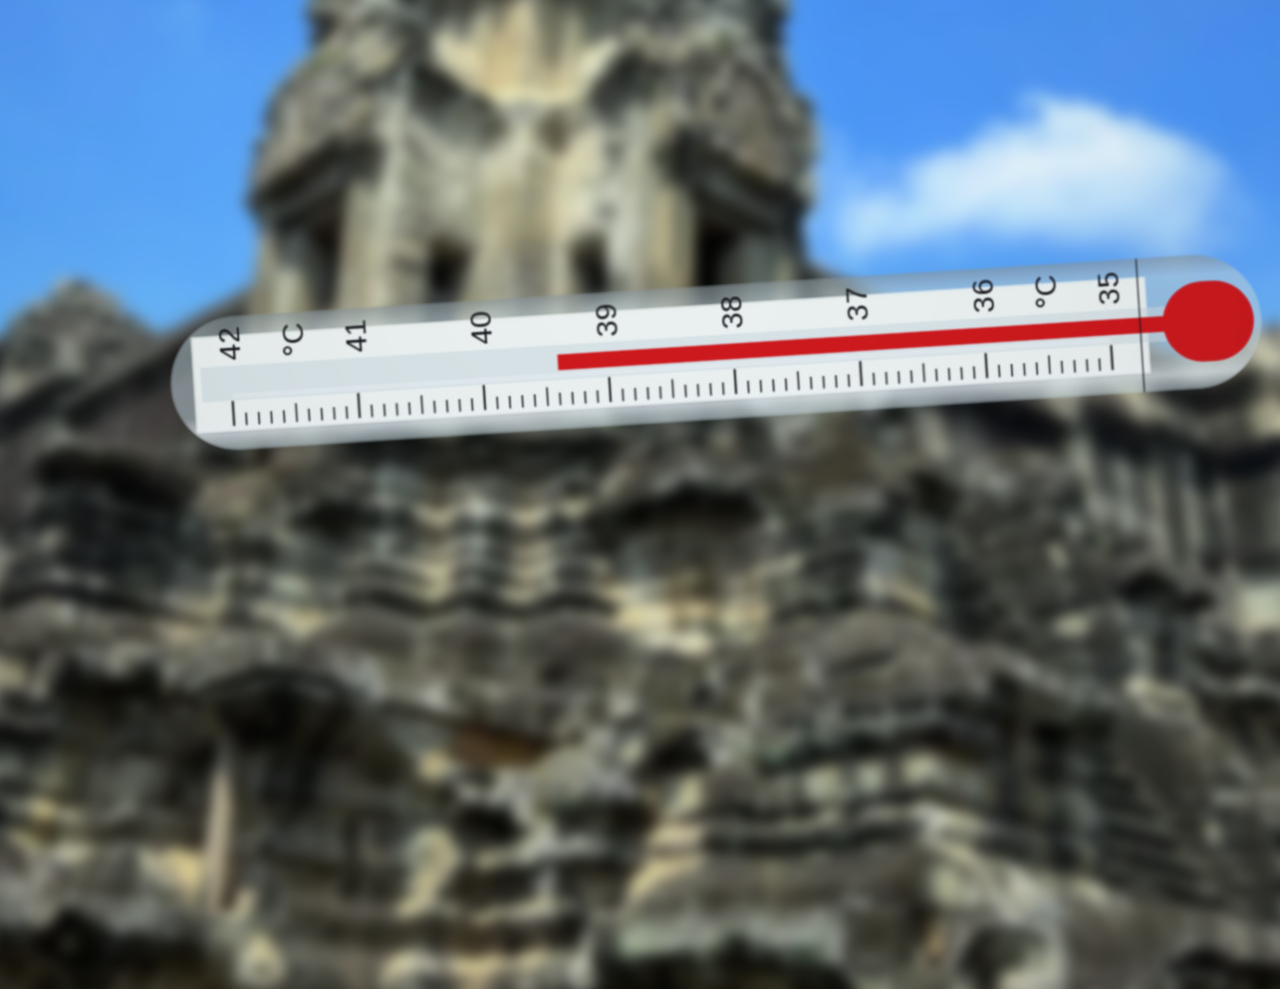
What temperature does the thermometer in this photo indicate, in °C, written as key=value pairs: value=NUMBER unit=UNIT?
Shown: value=39.4 unit=°C
